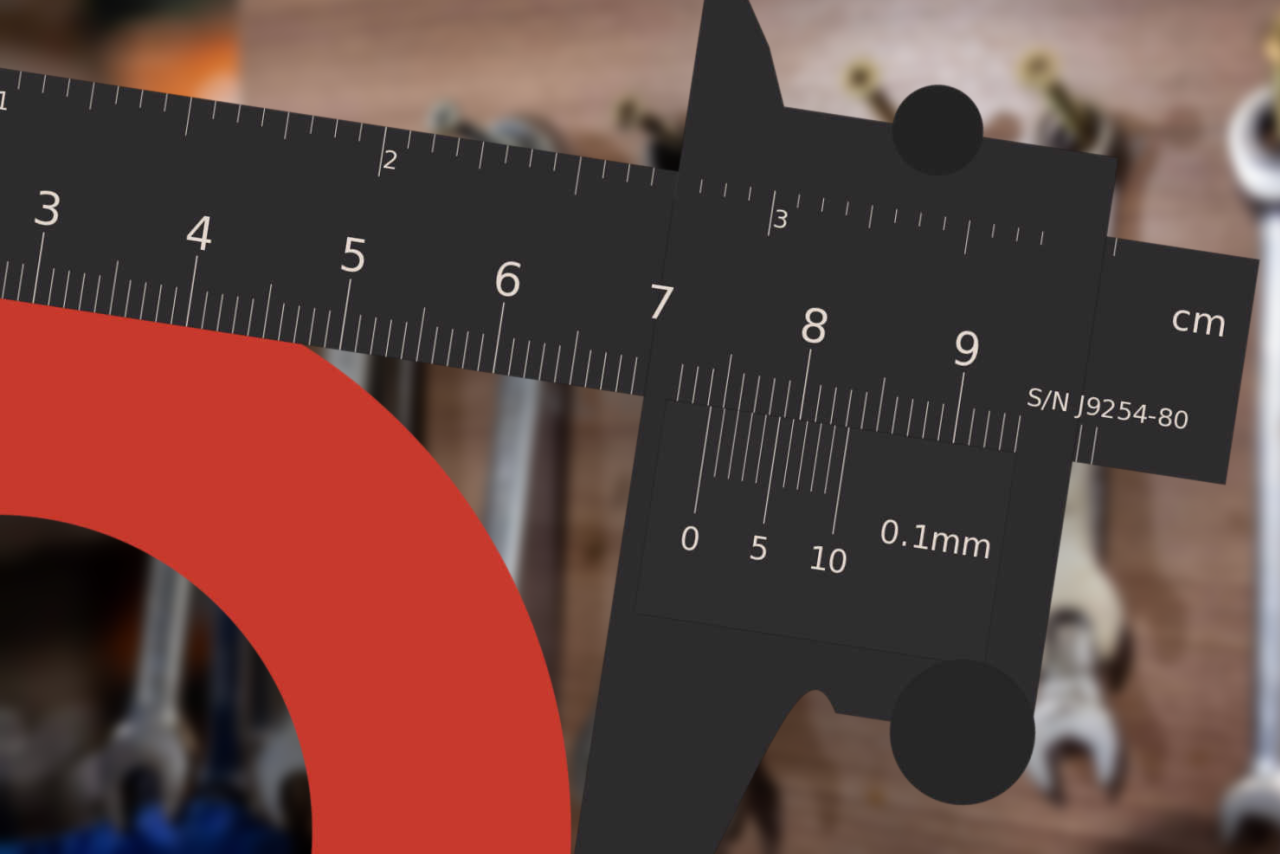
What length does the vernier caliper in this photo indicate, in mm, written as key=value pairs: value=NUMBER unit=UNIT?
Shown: value=74.2 unit=mm
